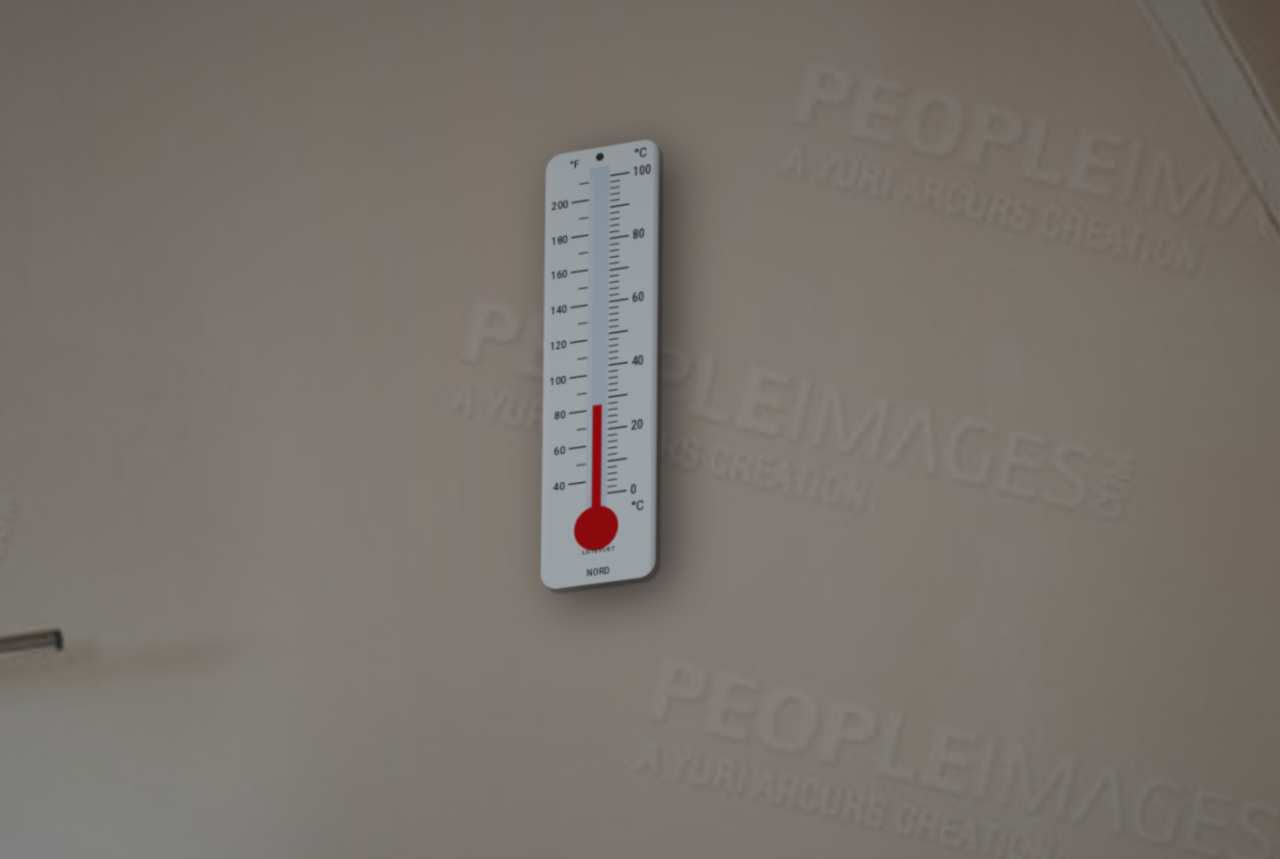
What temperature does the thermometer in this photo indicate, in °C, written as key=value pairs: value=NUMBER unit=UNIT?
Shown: value=28 unit=°C
